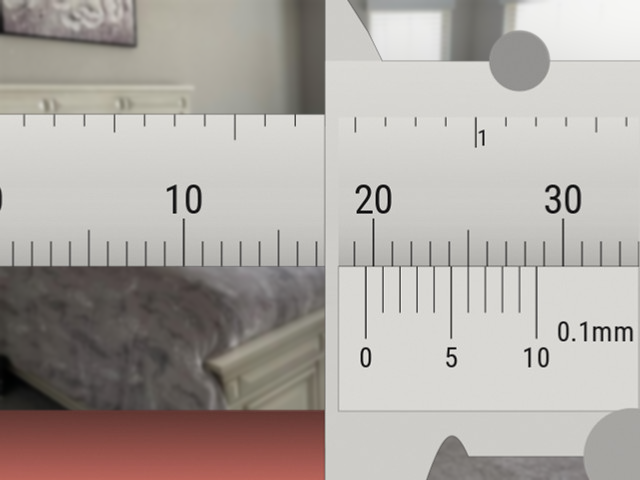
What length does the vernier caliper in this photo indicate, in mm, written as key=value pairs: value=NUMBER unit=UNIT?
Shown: value=19.6 unit=mm
